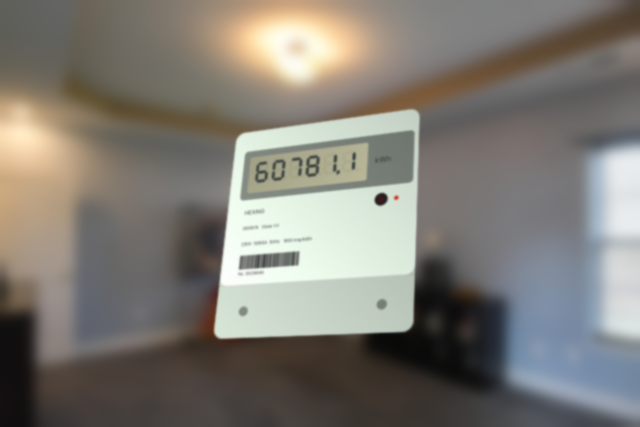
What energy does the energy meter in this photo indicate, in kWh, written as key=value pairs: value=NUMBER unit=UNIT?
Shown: value=60781.1 unit=kWh
